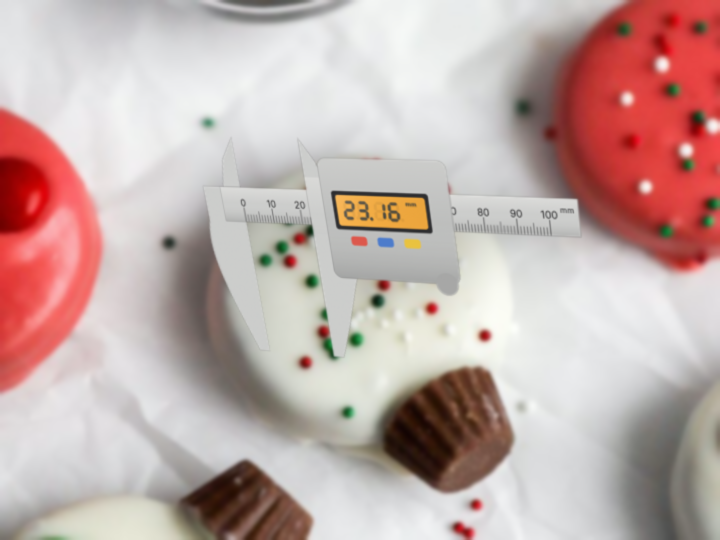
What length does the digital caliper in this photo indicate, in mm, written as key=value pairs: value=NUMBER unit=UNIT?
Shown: value=23.16 unit=mm
